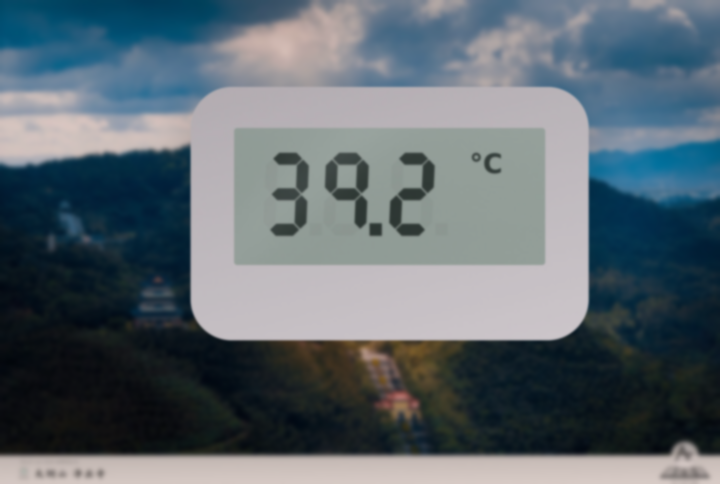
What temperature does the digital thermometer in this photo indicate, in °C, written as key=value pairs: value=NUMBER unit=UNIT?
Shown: value=39.2 unit=°C
